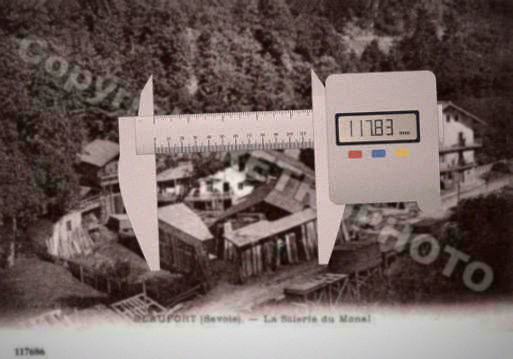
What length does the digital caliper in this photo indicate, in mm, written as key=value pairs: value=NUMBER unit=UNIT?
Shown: value=117.83 unit=mm
